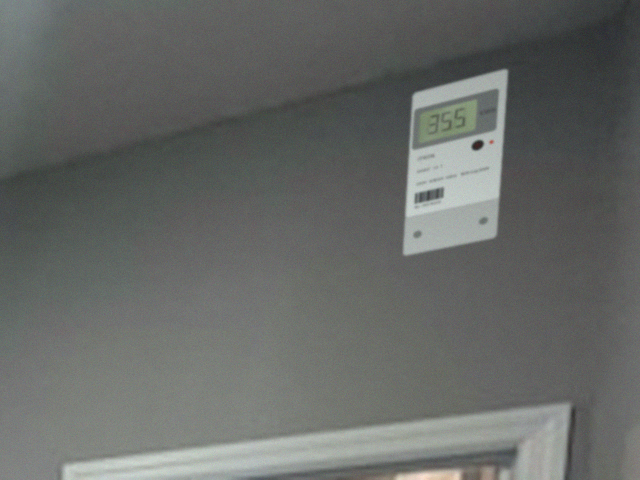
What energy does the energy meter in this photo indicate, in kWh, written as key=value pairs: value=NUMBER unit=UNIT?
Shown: value=355 unit=kWh
